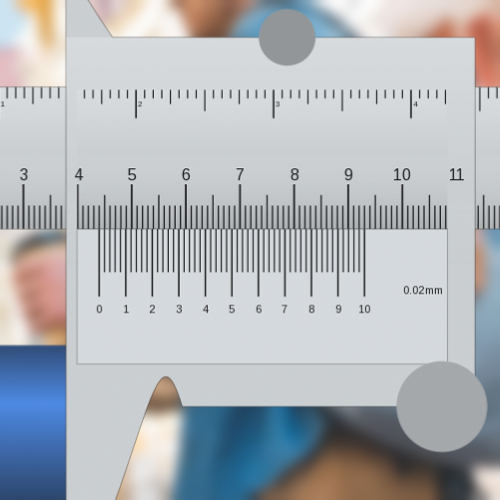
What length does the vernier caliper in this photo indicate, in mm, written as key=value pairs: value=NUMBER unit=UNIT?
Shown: value=44.0 unit=mm
